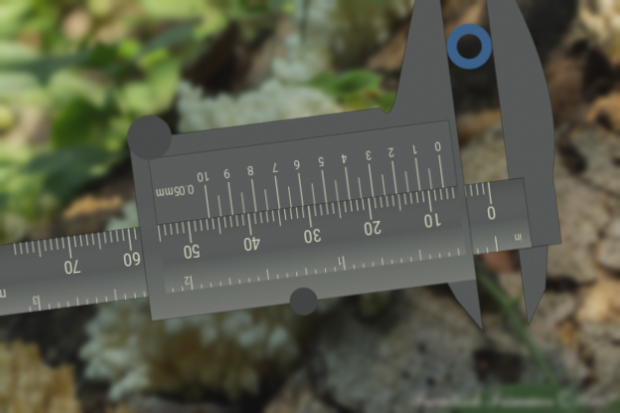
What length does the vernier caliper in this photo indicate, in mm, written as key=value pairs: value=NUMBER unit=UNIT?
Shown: value=7.5 unit=mm
